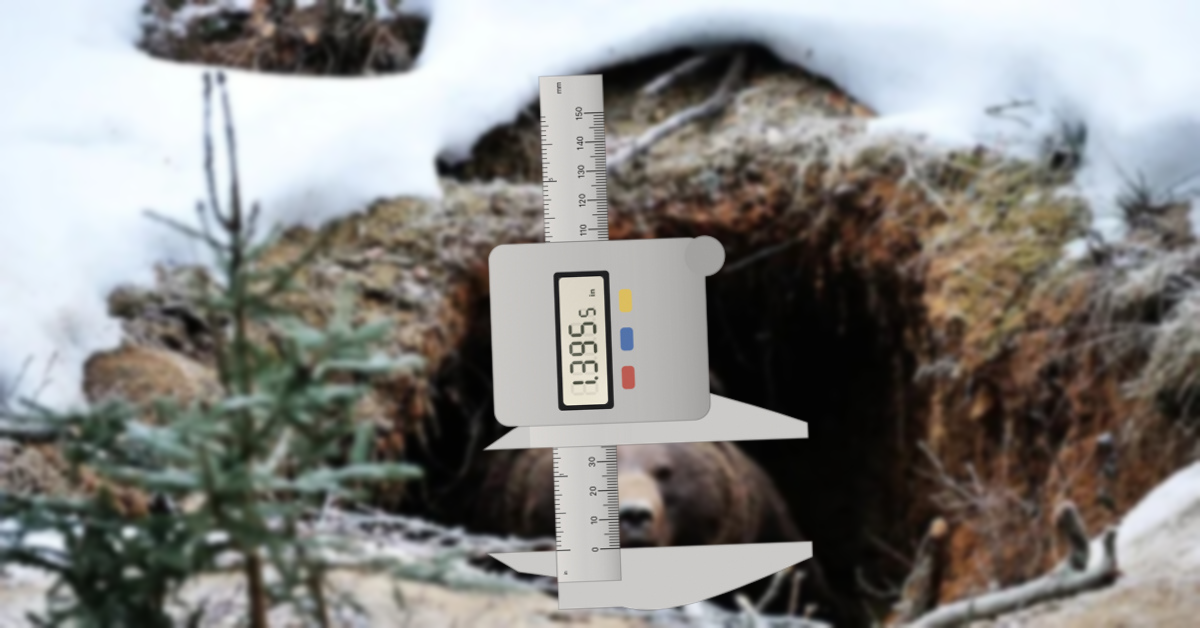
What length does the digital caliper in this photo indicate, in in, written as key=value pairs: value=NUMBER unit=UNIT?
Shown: value=1.3955 unit=in
